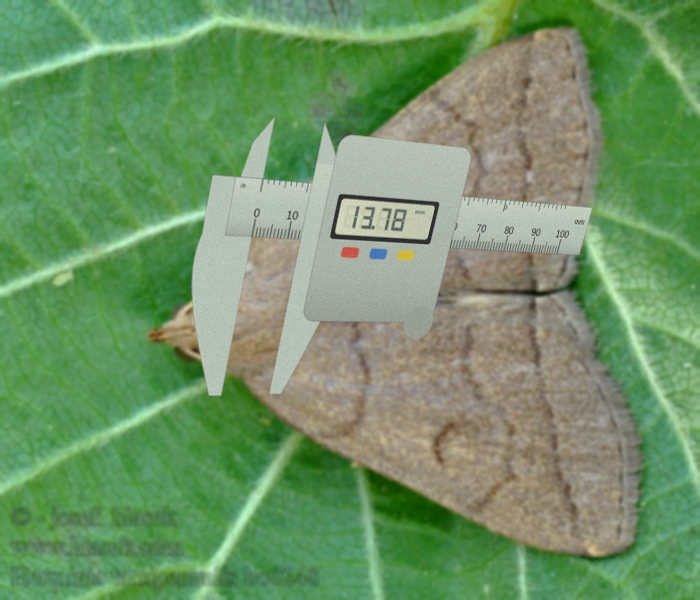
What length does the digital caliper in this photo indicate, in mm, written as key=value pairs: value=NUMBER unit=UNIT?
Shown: value=13.78 unit=mm
